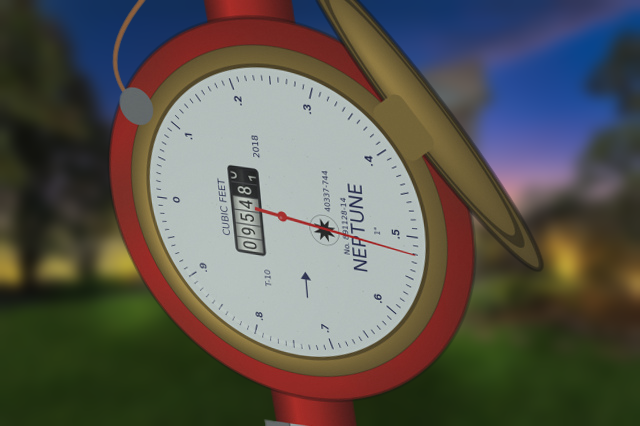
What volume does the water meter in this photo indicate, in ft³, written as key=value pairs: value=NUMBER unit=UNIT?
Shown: value=95480.52 unit=ft³
